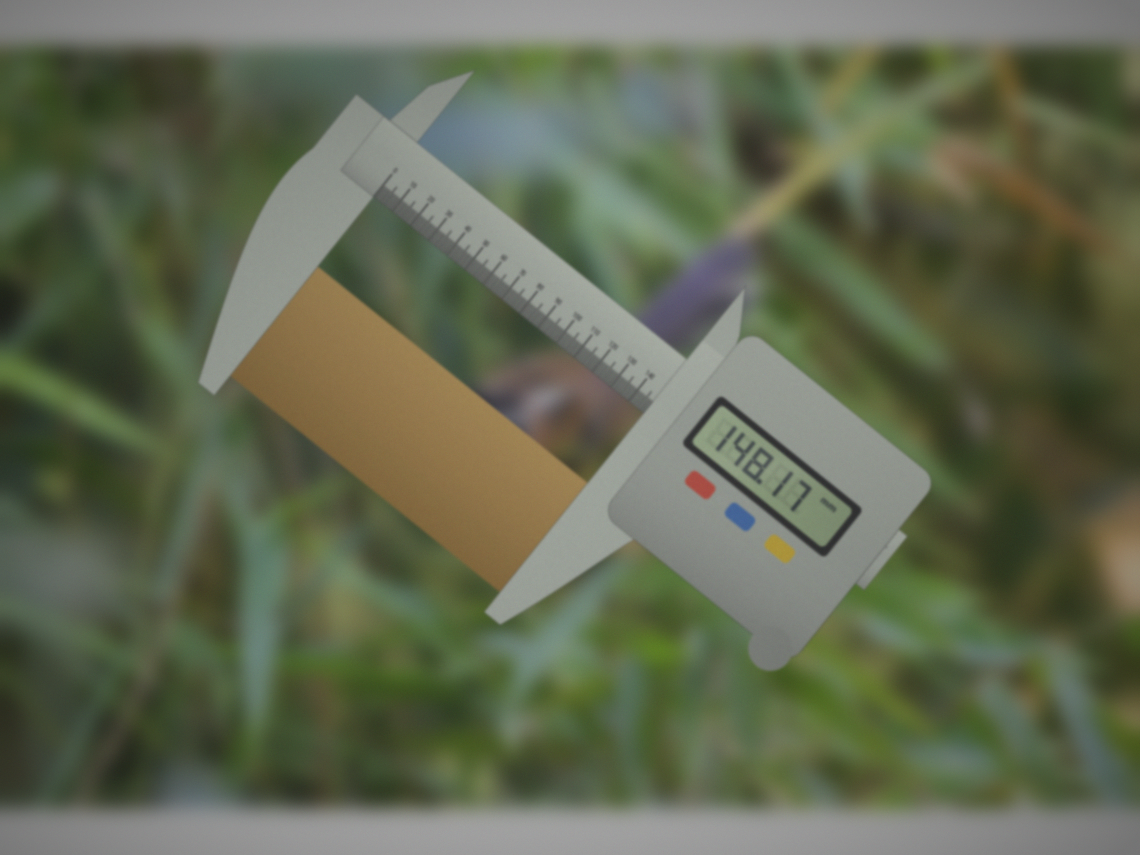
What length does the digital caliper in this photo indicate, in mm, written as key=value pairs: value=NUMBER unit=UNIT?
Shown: value=148.17 unit=mm
